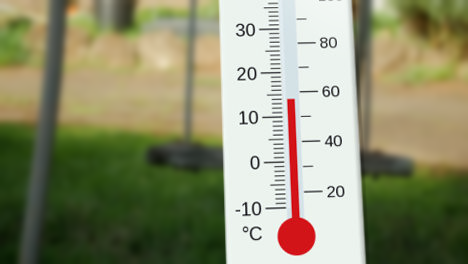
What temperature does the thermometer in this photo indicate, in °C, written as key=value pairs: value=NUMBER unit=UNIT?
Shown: value=14 unit=°C
